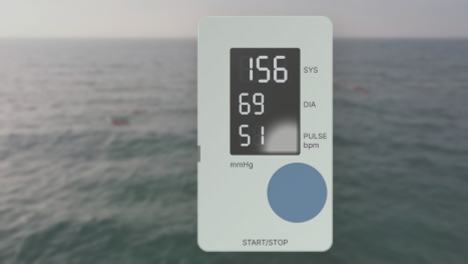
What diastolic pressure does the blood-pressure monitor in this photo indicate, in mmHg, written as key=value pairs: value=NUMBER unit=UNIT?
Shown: value=69 unit=mmHg
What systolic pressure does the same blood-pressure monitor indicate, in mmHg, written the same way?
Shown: value=156 unit=mmHg
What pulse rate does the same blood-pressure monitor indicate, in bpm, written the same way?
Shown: value=51 unit=bpm
